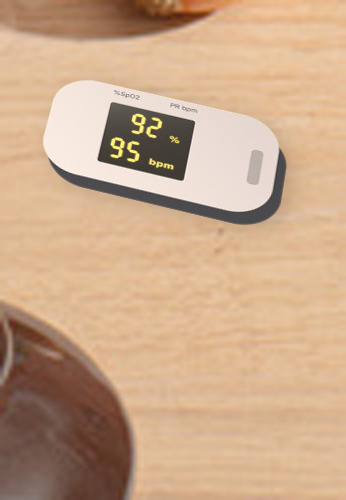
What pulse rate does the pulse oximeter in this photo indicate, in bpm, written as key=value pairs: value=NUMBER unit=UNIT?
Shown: value=95 unit=bpm
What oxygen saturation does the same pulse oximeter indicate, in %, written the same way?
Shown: value=92 unit=%
